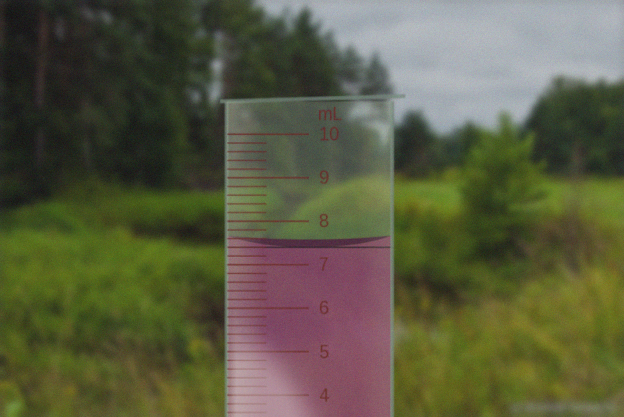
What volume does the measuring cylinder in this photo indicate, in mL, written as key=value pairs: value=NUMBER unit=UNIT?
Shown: value=7.4 unit=mL
